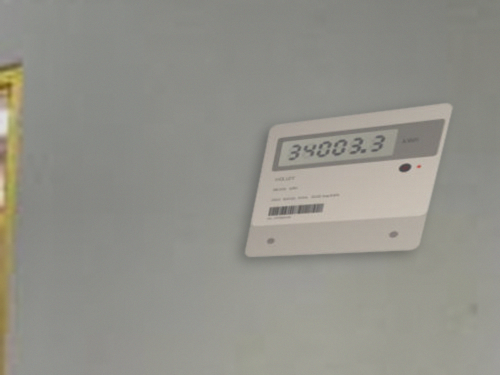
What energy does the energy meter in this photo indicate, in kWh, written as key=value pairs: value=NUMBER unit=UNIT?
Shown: value=34003.3 unit=kWh
